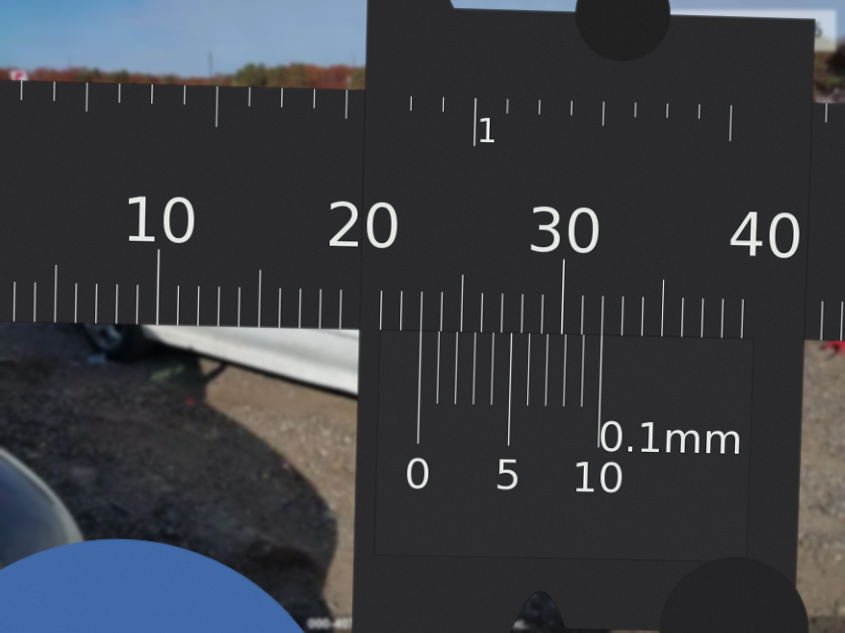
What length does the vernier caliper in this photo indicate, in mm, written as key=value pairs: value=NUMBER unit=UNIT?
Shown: value=23.0 unit=mm
